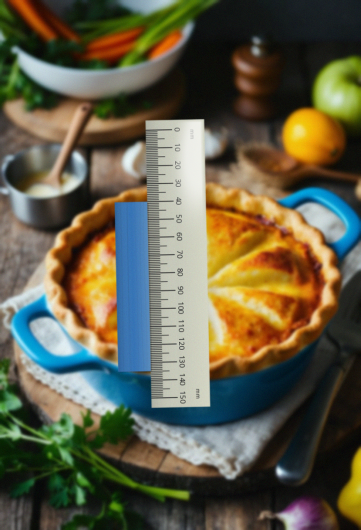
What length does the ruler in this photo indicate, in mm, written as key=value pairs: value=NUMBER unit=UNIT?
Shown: value=95 unit=mm
